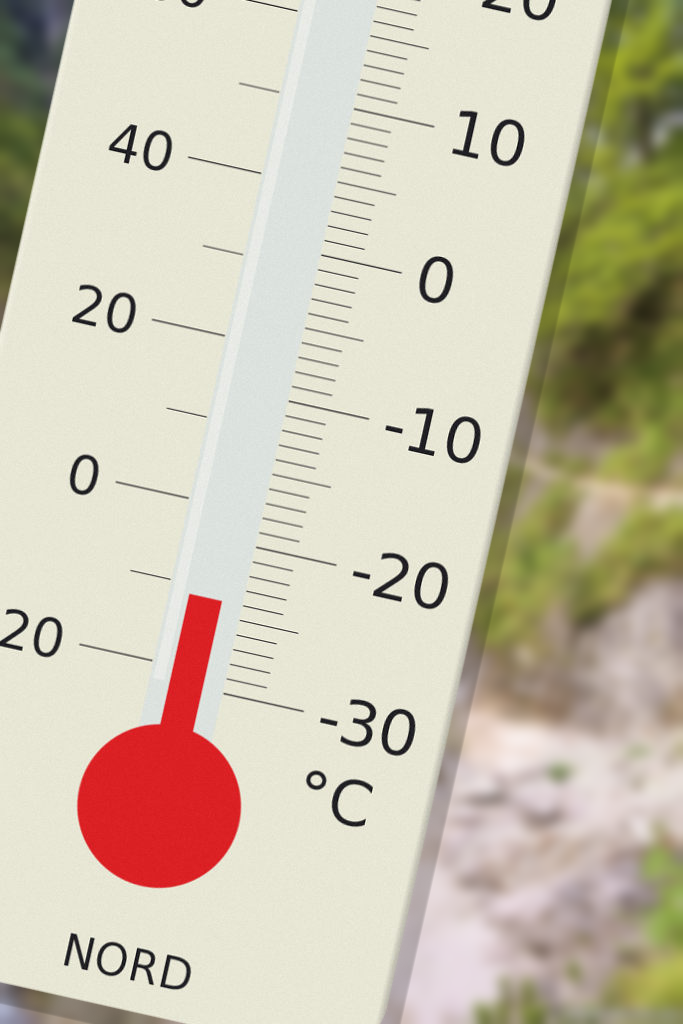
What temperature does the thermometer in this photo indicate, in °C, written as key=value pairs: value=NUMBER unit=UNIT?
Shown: value=-24 unit=°C
